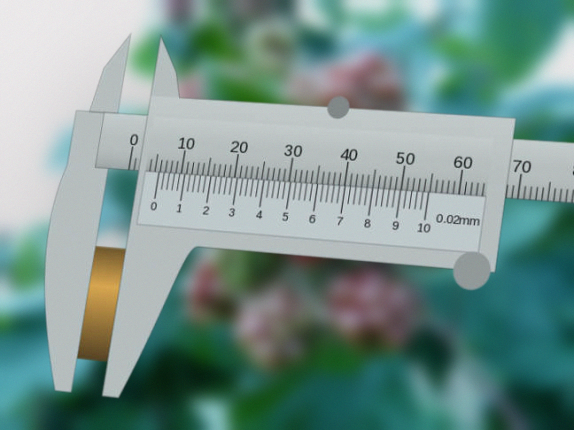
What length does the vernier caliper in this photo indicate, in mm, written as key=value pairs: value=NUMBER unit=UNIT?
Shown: value=5.8 unit=mm
